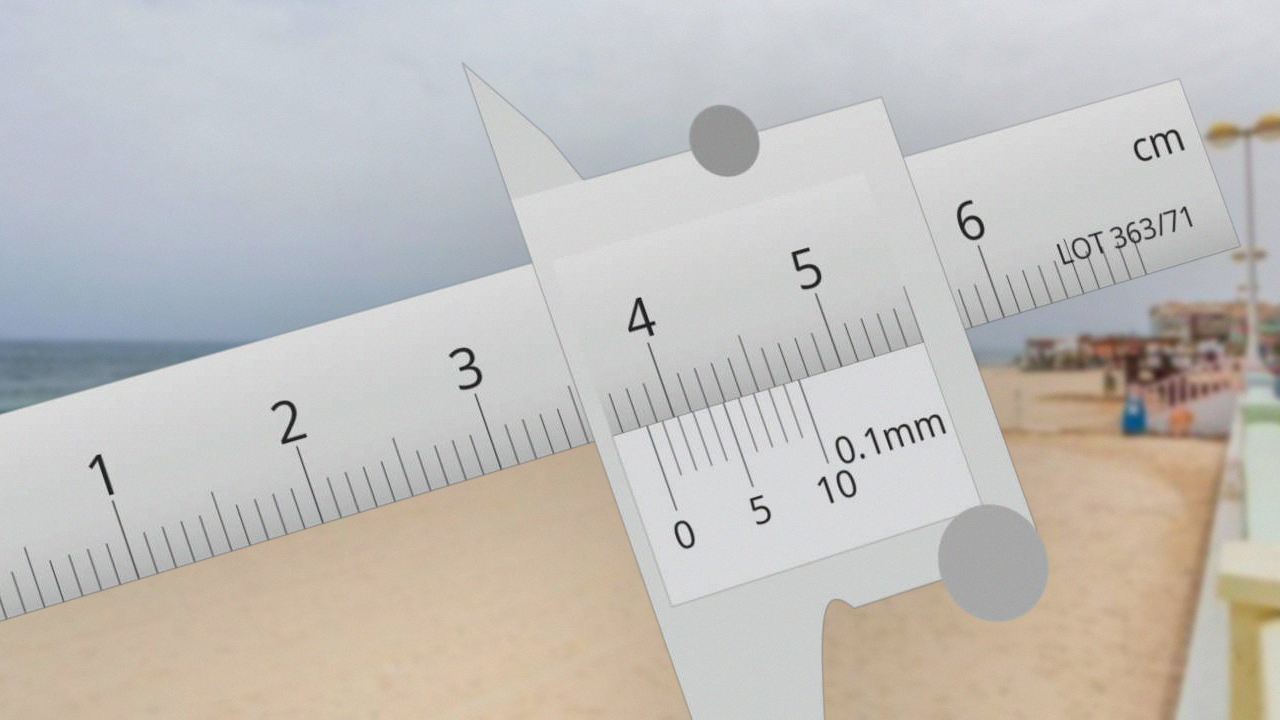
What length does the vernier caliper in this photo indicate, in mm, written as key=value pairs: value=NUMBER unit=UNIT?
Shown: value=38.4 unit=mm
